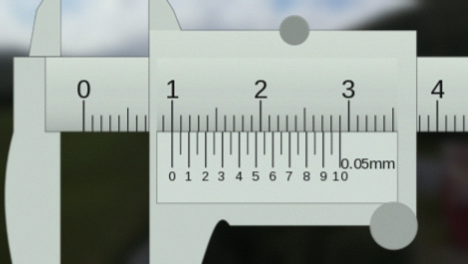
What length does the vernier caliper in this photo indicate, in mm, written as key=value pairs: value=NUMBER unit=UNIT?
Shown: value=10.0 unit=mm
